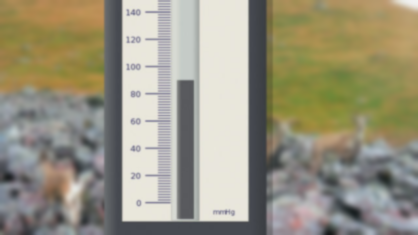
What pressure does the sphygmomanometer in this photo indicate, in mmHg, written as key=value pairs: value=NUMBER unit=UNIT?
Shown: value=90 unit=mmHg
